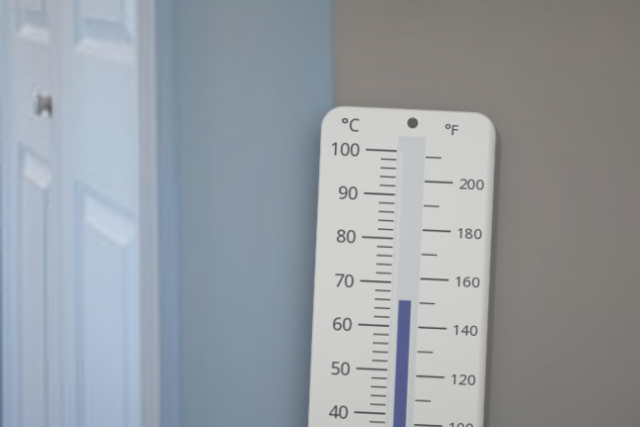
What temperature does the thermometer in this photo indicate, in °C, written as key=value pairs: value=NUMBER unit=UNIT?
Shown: value=66 unit=°C
